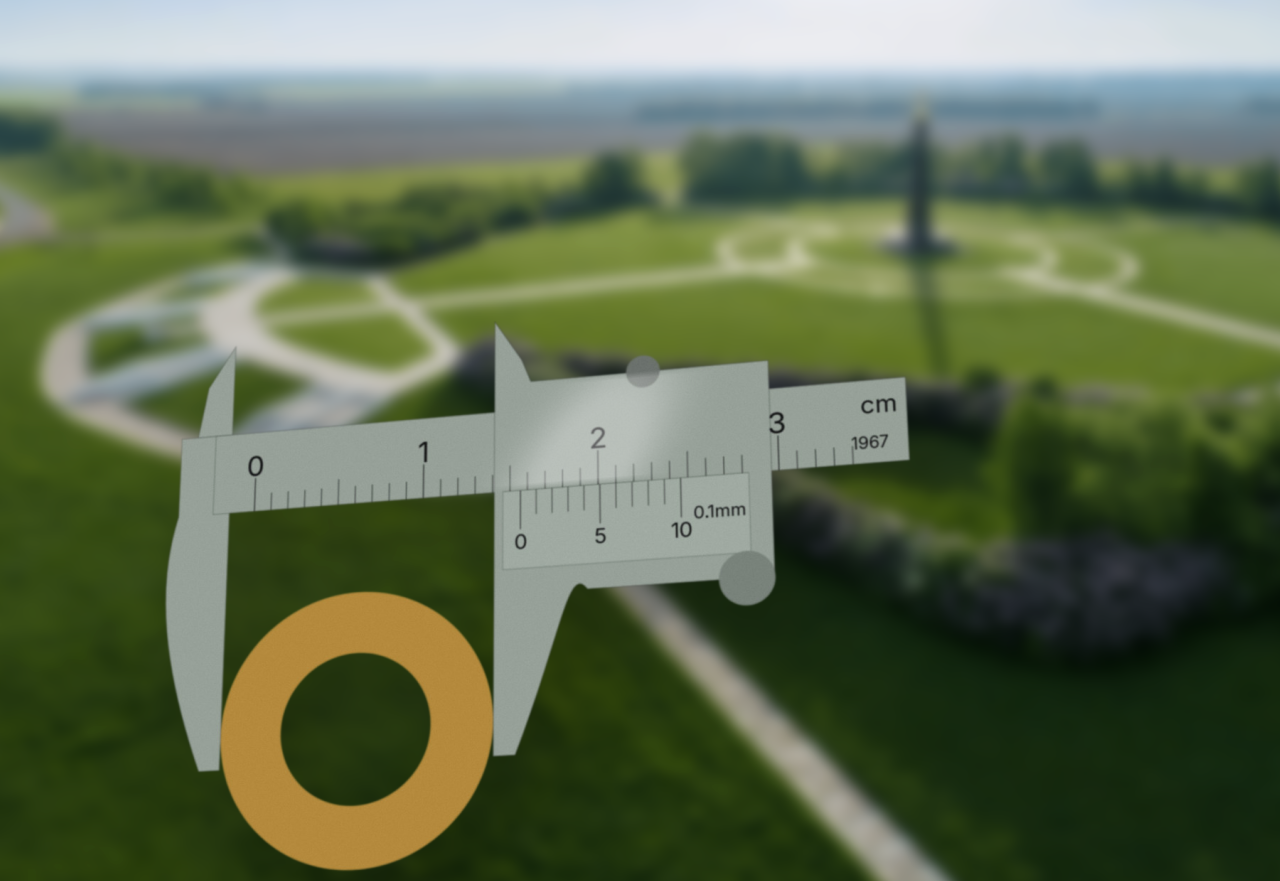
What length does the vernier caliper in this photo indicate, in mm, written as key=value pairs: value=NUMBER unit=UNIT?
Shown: value=15.6 unit=mm
